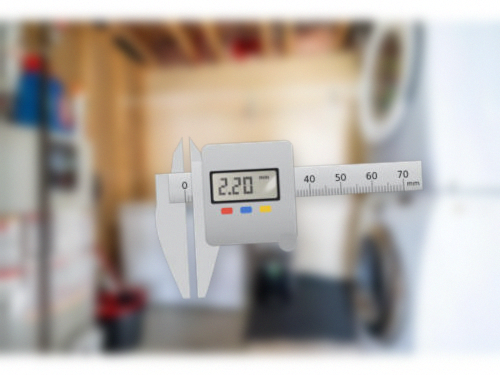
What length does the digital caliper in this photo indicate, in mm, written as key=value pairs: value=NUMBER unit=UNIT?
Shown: value=2.20 unit=mm
